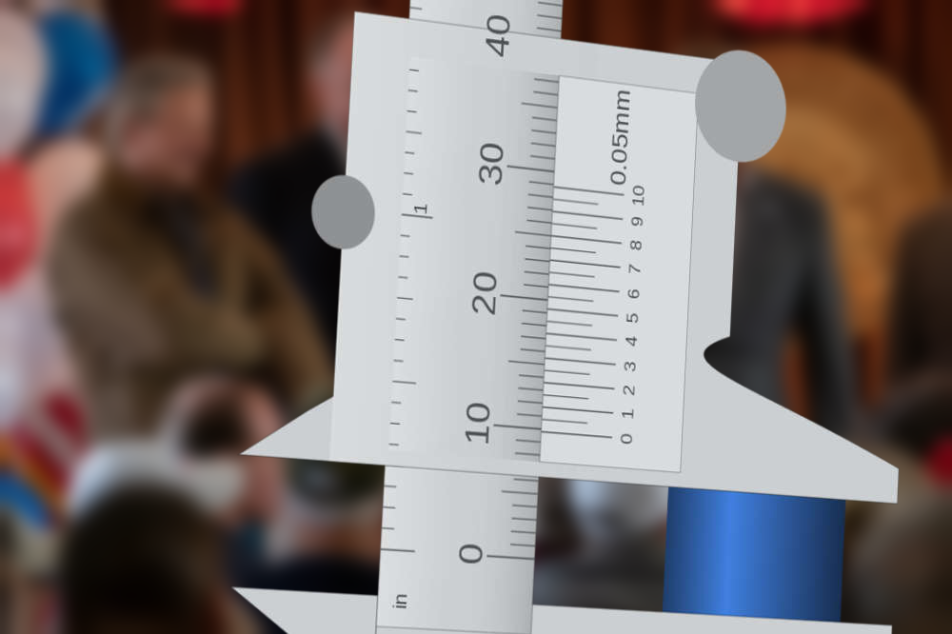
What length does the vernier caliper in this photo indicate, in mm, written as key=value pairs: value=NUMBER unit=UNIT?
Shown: value=9.8 unit=mm
